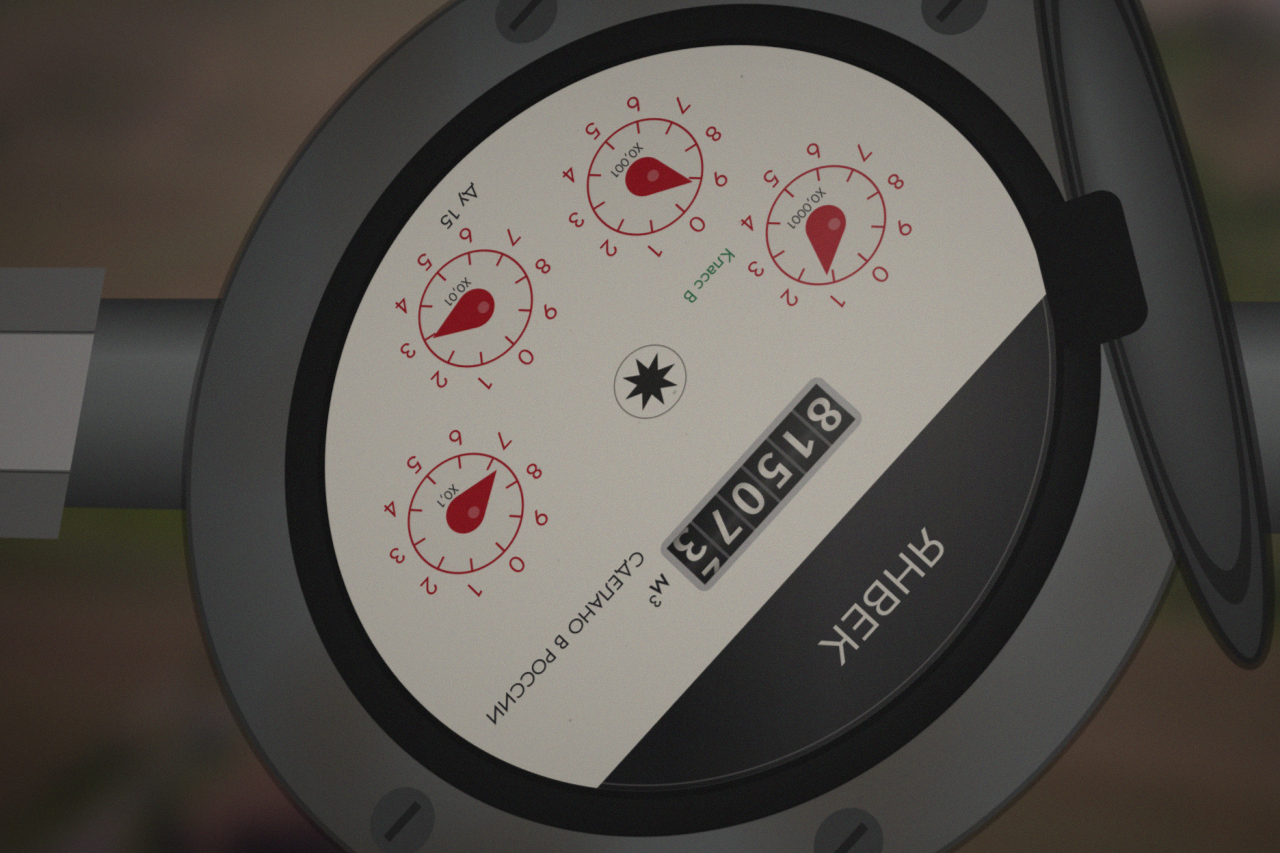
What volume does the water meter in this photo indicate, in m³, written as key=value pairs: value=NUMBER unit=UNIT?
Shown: value=815072.7291 unit=m³
